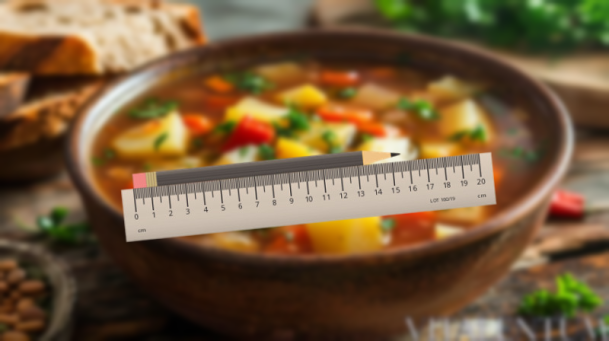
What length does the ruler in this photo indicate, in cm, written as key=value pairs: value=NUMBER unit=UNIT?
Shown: value=15.5 unit=cm
